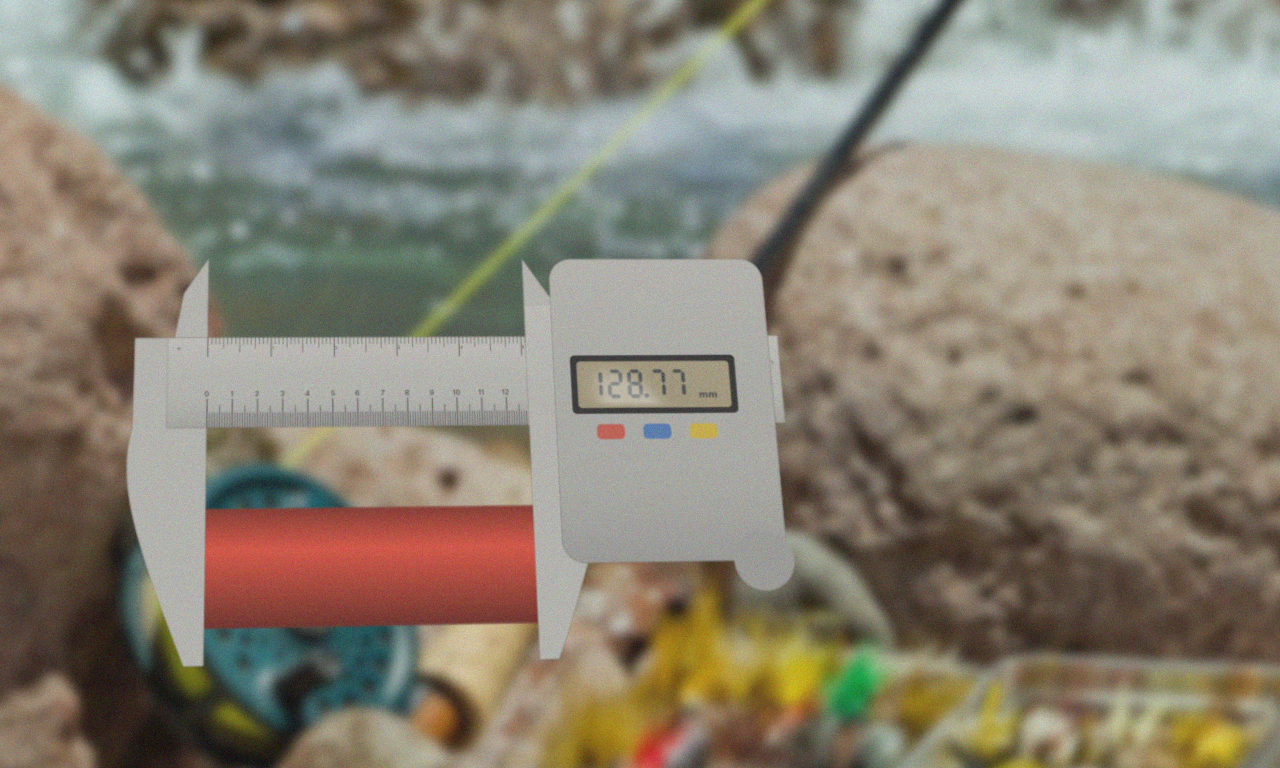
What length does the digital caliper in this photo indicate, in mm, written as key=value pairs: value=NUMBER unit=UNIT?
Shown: value=128.77 unit=mm
